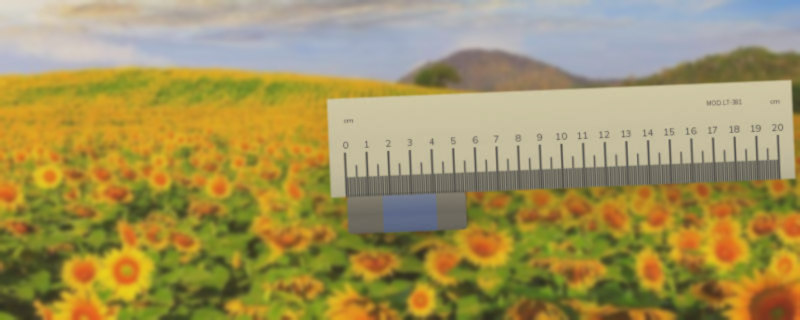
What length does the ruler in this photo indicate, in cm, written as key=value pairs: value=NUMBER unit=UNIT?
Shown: value=5.5 unit=cm
